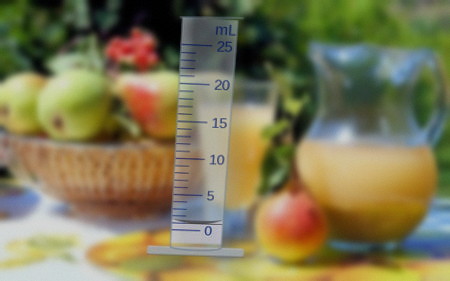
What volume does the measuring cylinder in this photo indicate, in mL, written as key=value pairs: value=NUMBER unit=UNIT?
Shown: value=1 unit=mL
